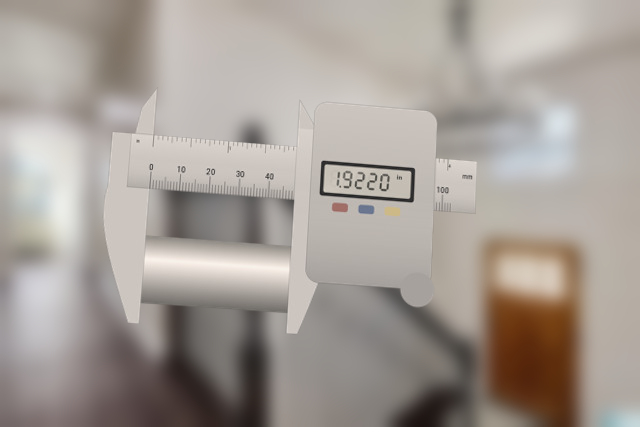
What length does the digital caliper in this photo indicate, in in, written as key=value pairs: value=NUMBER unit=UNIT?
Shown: value=1.9220 unit=in
